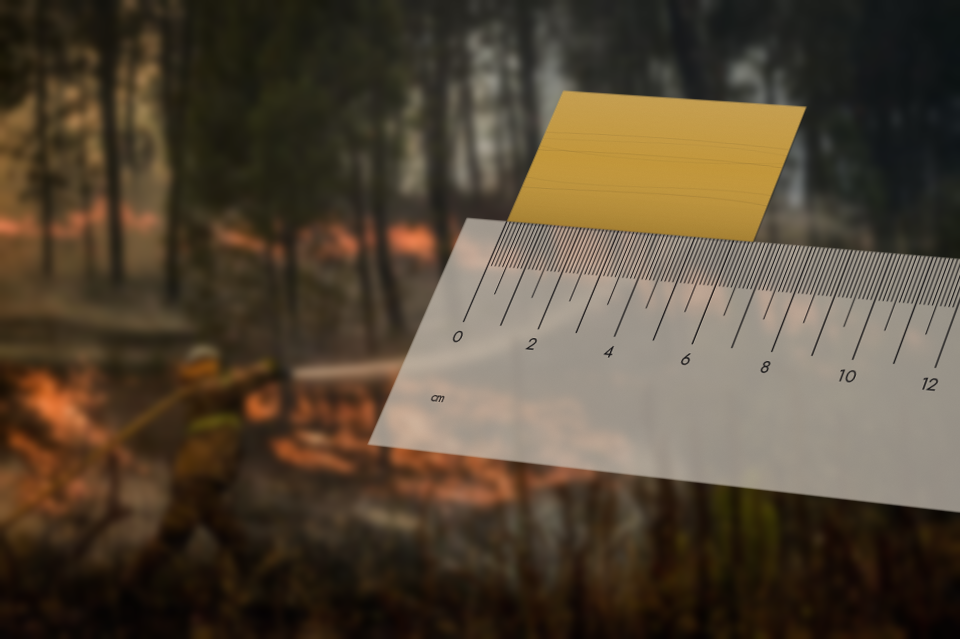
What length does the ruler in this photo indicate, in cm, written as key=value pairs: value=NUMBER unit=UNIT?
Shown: value=6.5 unit=cm
